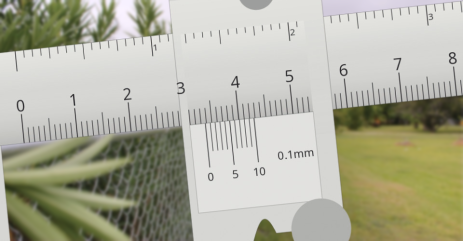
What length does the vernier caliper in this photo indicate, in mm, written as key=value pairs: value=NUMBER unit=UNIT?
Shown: value=33.8 unit=mm
